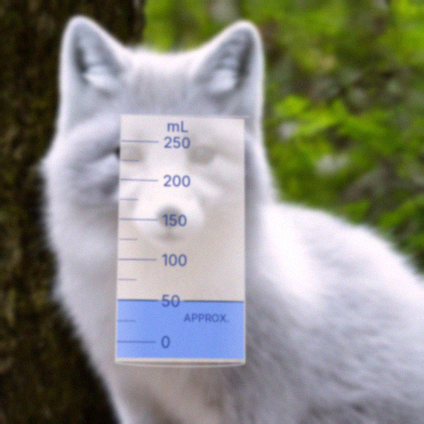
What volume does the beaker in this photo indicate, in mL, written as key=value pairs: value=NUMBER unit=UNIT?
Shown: value=50 unit=mL
